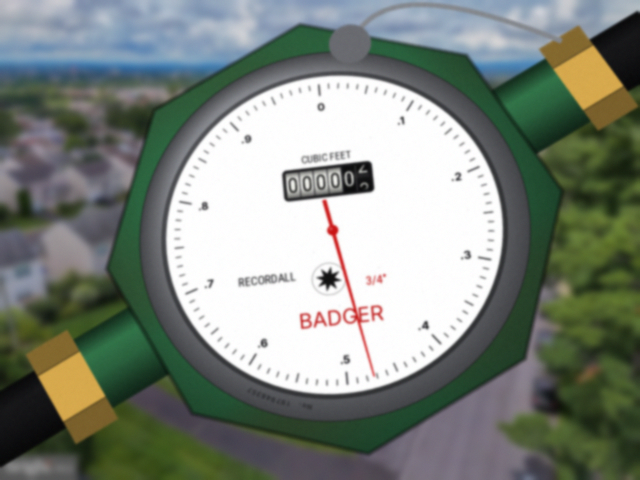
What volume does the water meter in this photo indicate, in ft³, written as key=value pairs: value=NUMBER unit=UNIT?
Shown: value=2.47 unit=ft³
